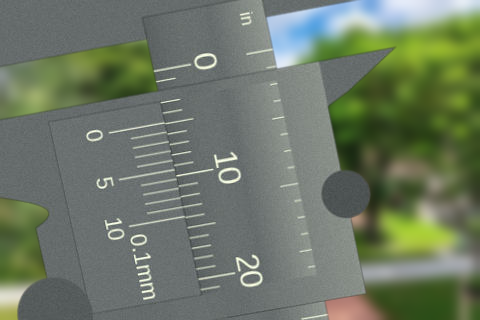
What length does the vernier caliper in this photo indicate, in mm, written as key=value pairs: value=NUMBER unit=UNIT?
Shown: value=4.9 unit=mm
